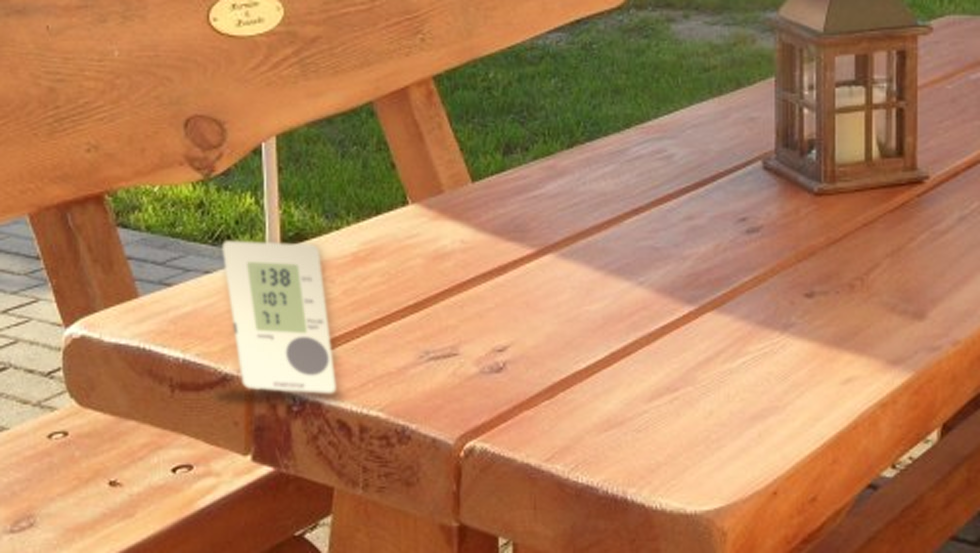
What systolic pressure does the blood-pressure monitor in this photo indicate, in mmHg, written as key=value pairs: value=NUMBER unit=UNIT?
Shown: value=138 unit=mmHg
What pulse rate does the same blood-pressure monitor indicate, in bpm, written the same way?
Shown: value=71 unit=bpm
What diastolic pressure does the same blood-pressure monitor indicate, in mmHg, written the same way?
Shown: value=107 unit=mmHg
